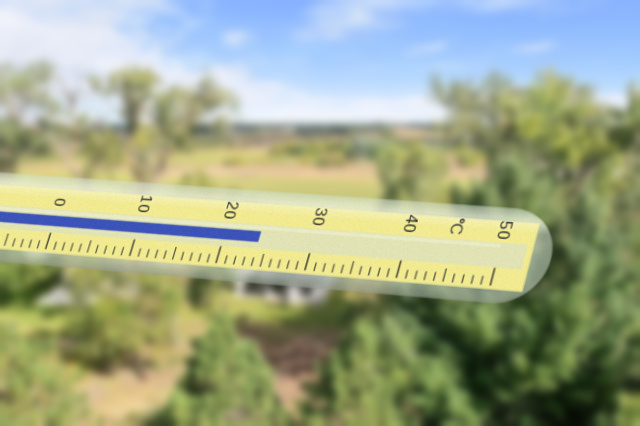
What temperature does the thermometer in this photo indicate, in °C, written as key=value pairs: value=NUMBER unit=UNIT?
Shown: value=24 unit=°C
